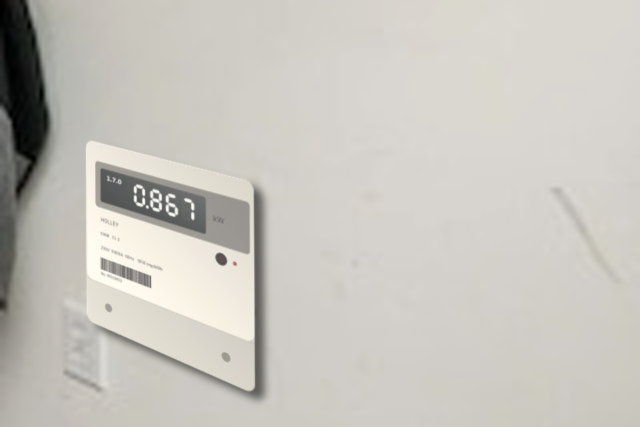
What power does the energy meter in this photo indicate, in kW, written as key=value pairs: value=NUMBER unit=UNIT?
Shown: value=0.867 unit=kW
